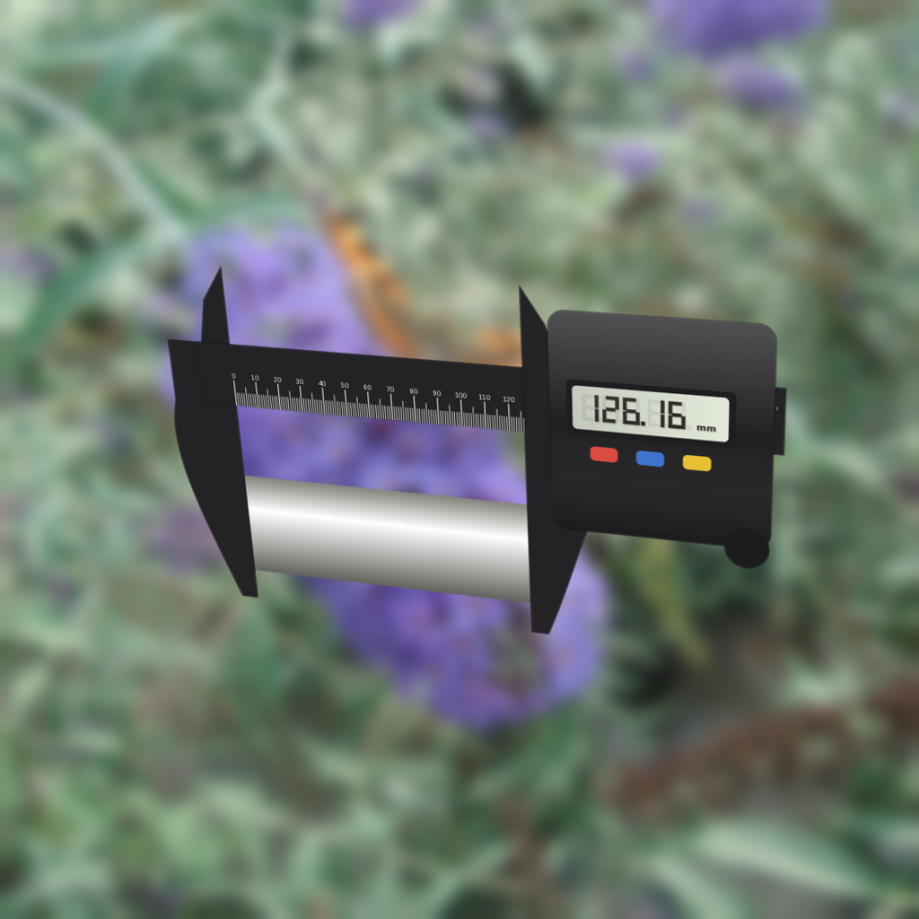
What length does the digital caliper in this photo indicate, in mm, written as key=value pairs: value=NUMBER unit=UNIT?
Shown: value=126.16 unit=mm
